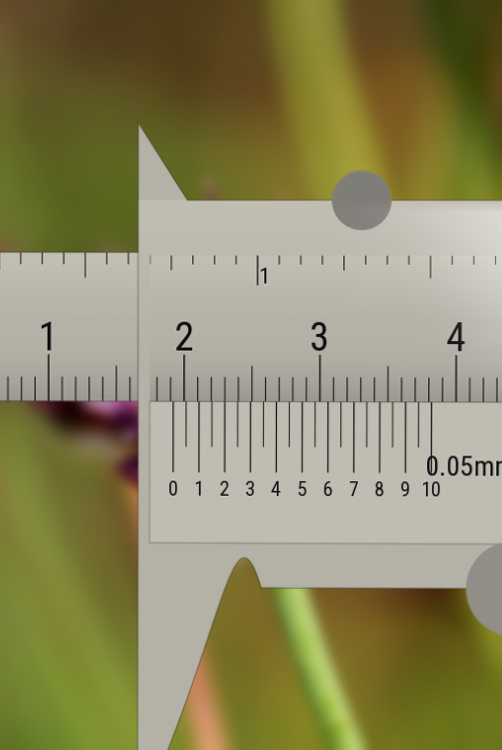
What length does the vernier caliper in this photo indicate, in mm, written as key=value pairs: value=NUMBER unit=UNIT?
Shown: value=19.2 unit=mm
